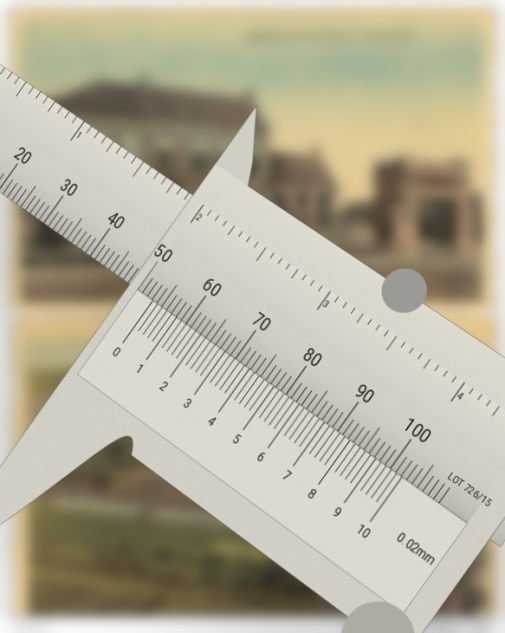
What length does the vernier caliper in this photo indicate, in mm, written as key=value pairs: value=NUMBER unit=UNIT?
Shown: value=53.2 unit=mm
